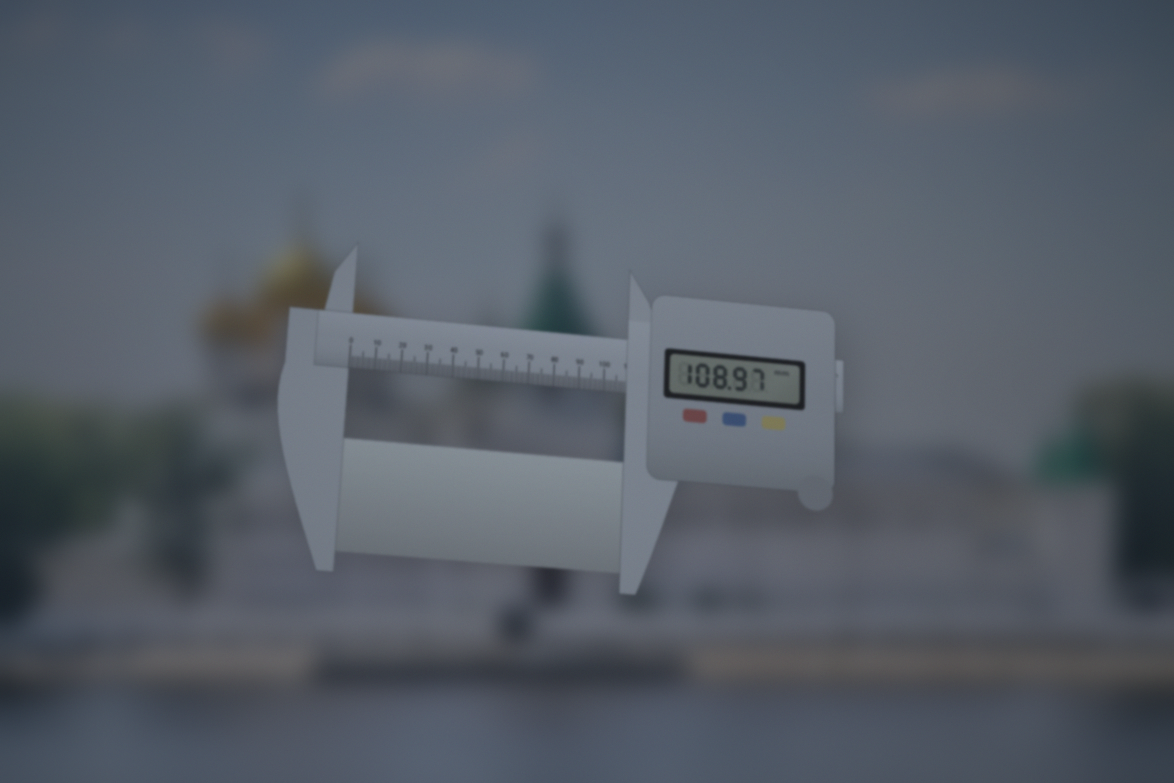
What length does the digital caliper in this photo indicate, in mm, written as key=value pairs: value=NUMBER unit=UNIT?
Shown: value=108.97 unit=mm
